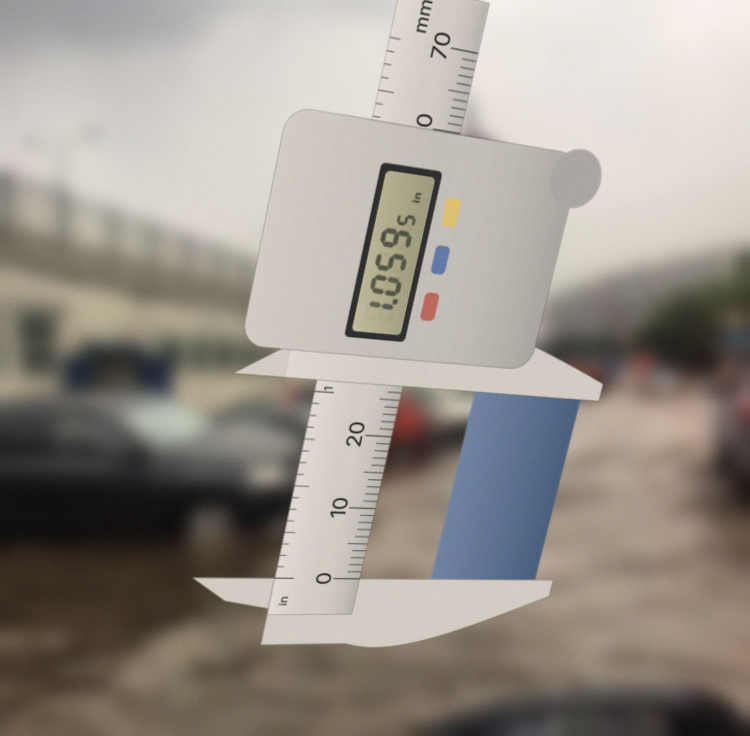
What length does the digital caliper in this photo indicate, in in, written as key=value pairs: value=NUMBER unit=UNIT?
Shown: value=1.0595 unit=in
